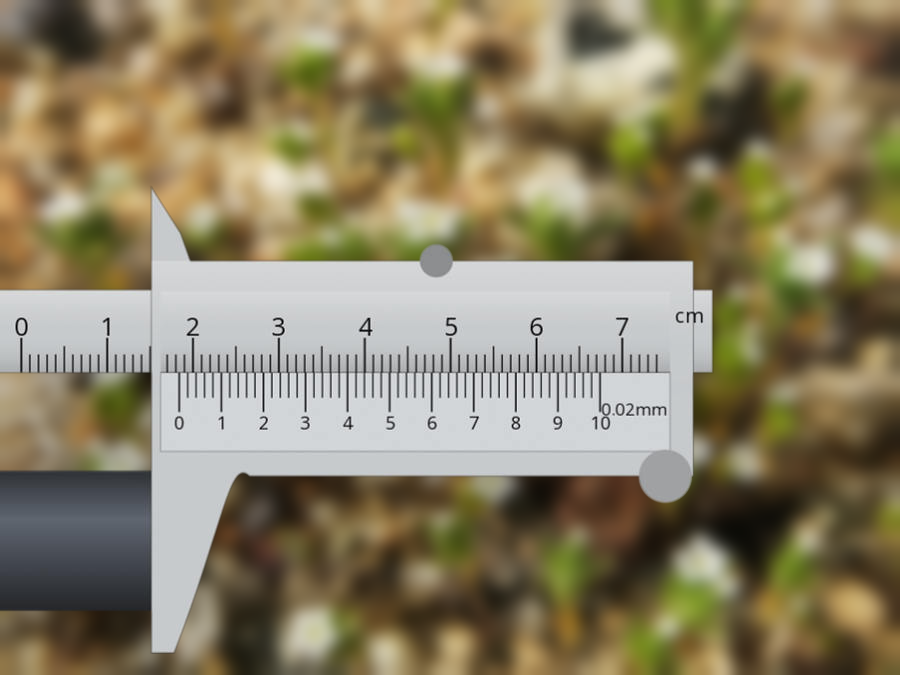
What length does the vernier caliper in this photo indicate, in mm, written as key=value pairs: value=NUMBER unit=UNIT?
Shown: value=18.4 unit=mm
